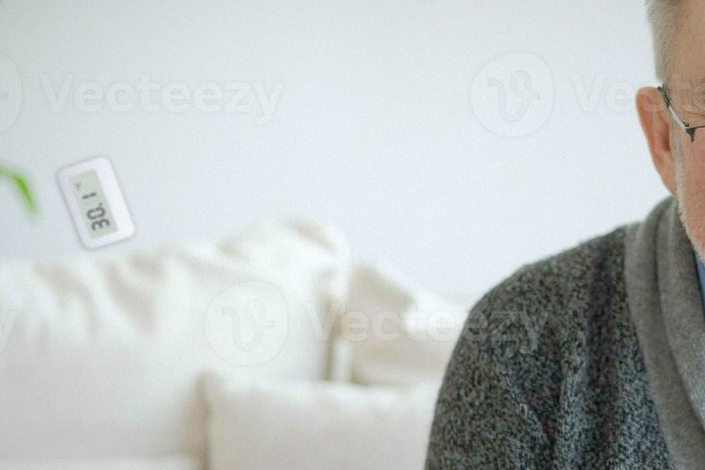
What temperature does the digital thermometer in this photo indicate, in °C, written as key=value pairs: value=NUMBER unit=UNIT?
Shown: value=30.1 unit=°C
